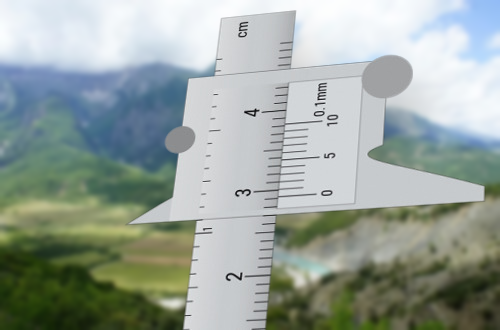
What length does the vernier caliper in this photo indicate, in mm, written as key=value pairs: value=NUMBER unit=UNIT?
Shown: value=29.2 unit=mm
